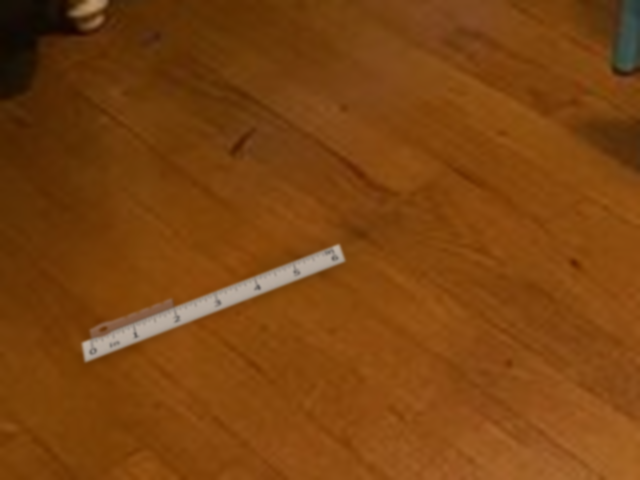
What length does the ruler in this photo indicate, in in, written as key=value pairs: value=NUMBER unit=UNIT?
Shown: value=2 unit=in
